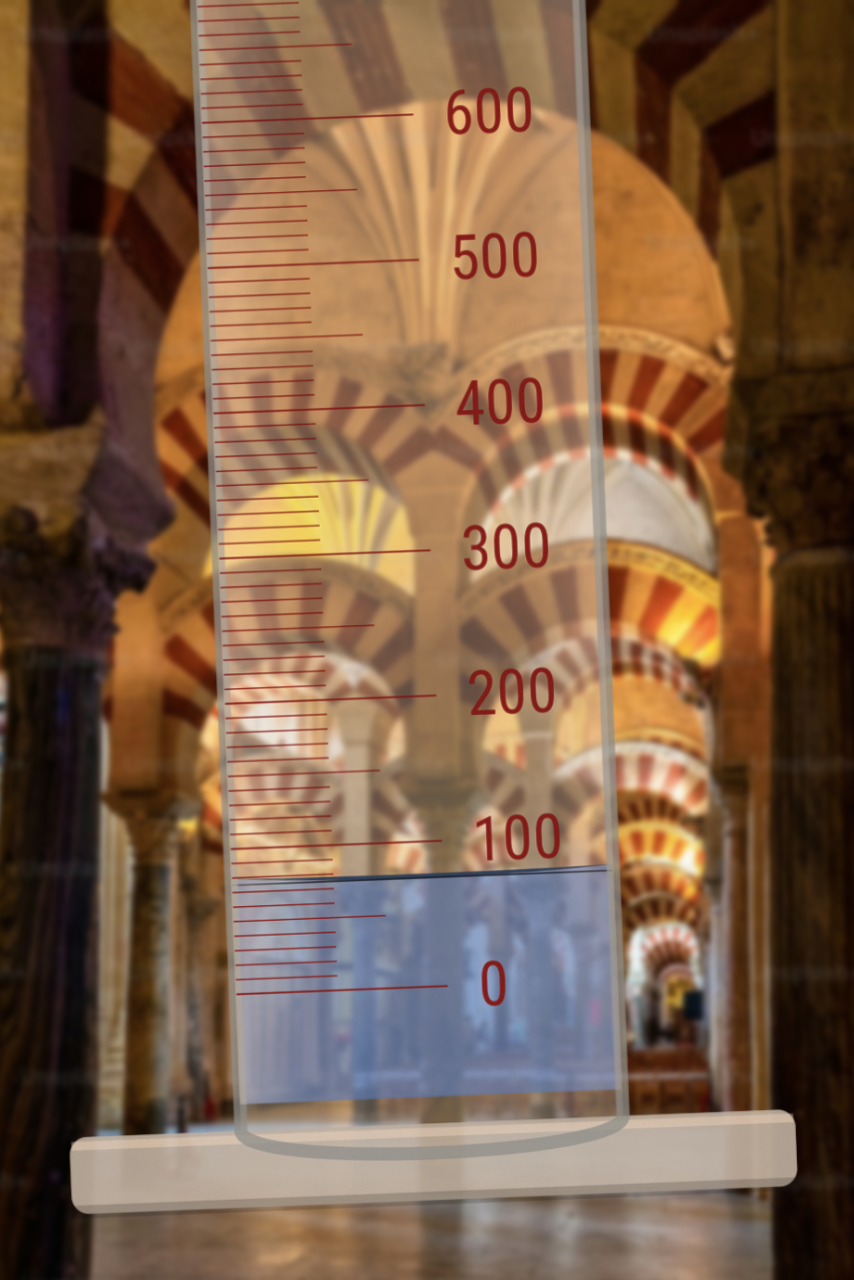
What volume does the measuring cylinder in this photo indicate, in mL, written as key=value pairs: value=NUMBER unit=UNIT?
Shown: value=75 unit=mL
